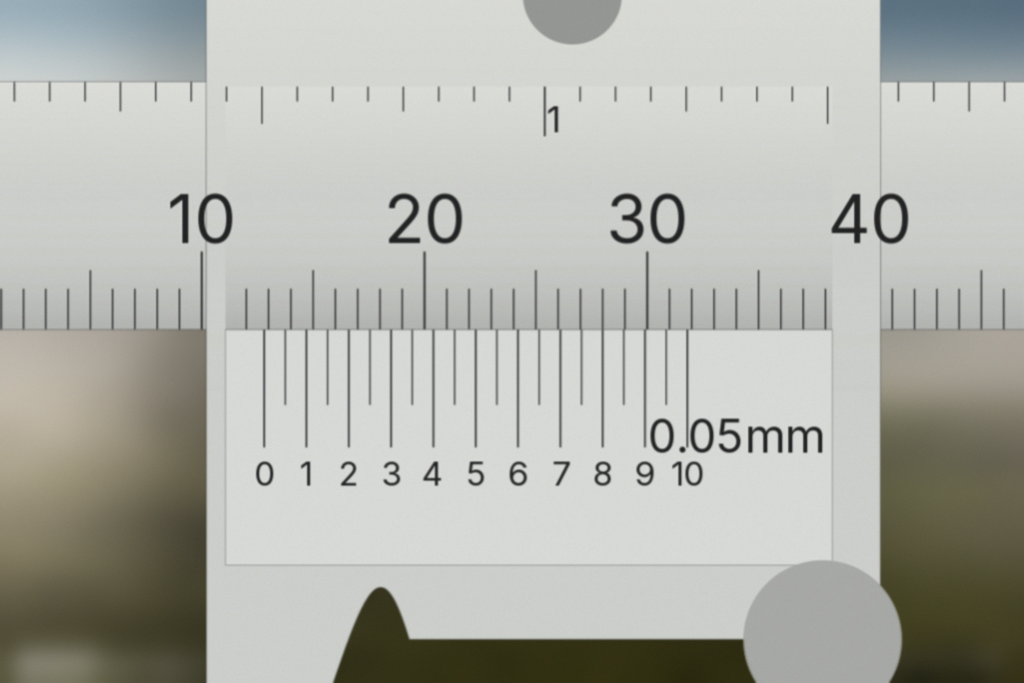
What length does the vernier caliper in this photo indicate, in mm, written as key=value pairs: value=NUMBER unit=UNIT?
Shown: value=12.8 unit=mm
